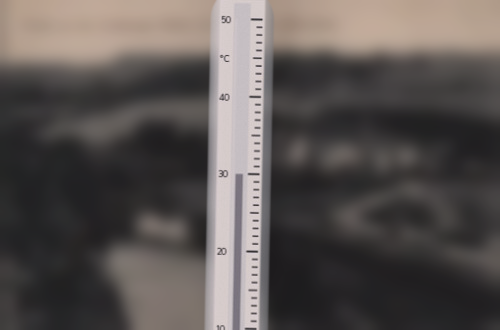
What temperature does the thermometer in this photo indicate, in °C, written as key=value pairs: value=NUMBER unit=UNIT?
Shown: value=30 unit=°C
